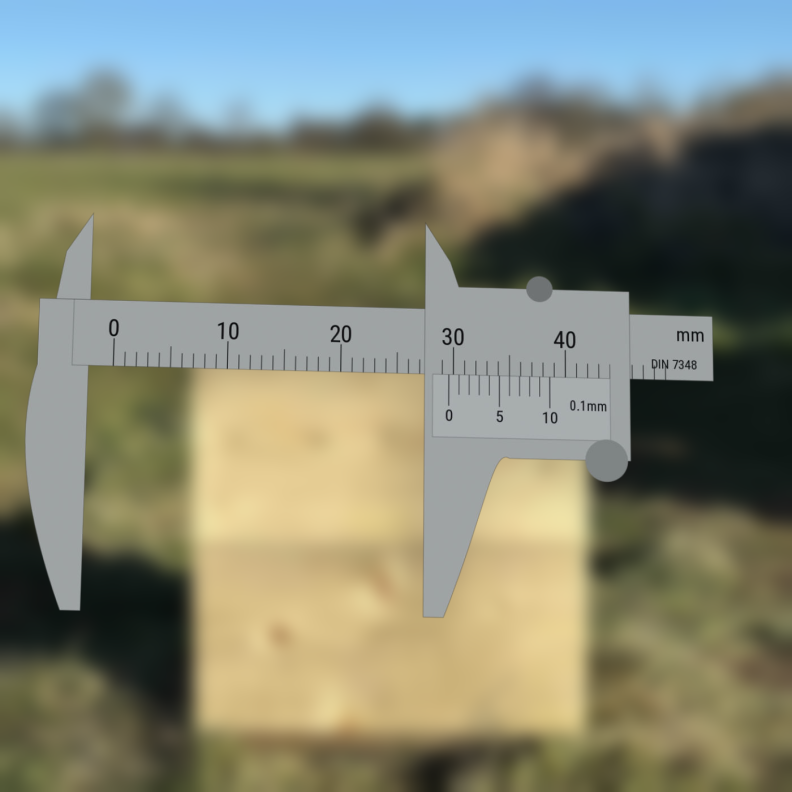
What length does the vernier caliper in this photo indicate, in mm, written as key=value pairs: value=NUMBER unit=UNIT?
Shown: value=29.6 unit=mm
